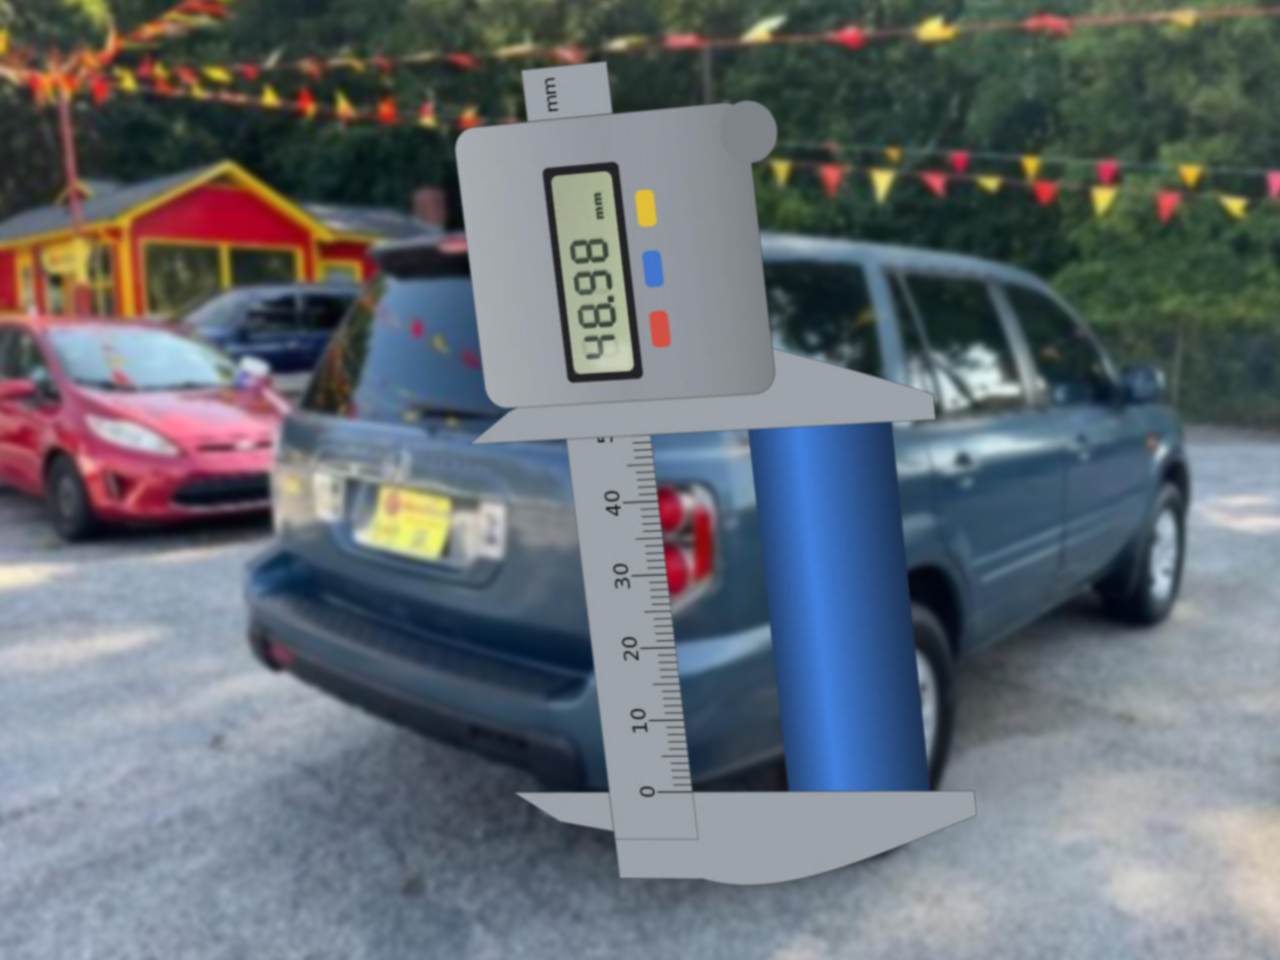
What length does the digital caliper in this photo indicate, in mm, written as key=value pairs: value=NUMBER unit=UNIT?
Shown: value=48.98 unit=mm
